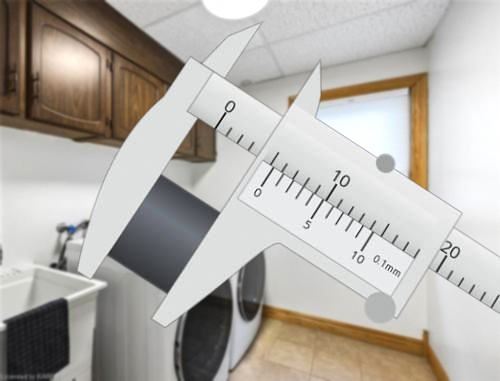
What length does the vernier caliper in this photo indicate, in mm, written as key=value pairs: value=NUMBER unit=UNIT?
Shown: value=5.3 unit=mm
